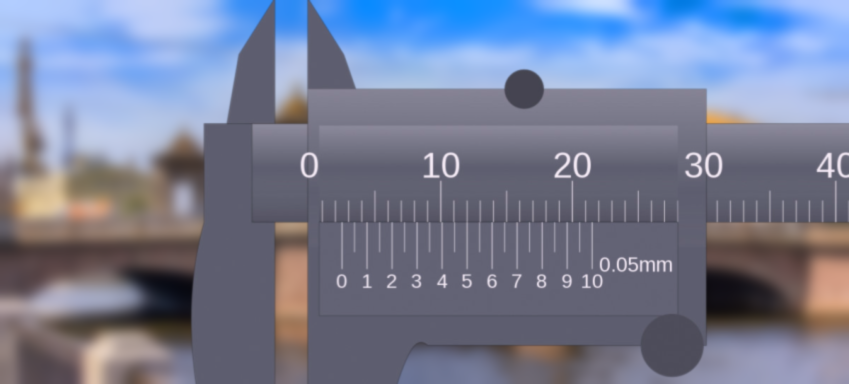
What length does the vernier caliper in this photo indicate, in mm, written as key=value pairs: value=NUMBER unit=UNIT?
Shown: value=2.5 unit=mm
